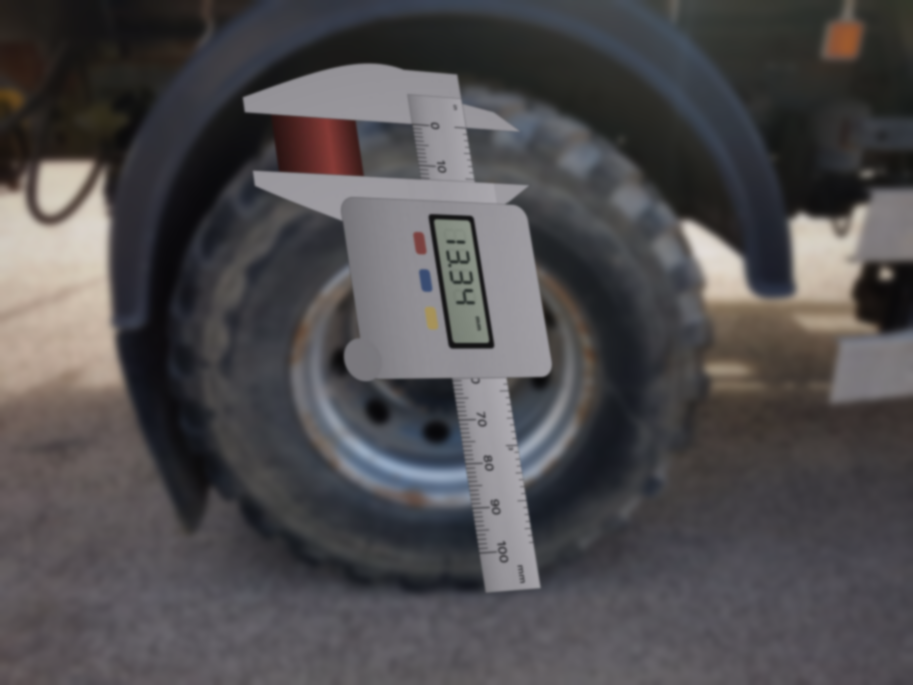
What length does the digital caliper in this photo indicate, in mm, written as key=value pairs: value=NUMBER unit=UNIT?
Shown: value=13.34 unit=mm
